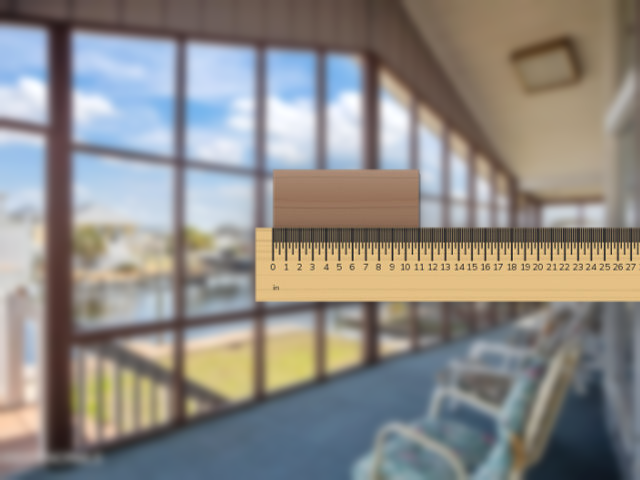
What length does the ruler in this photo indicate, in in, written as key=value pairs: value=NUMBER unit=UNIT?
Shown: value=11 unit=in
